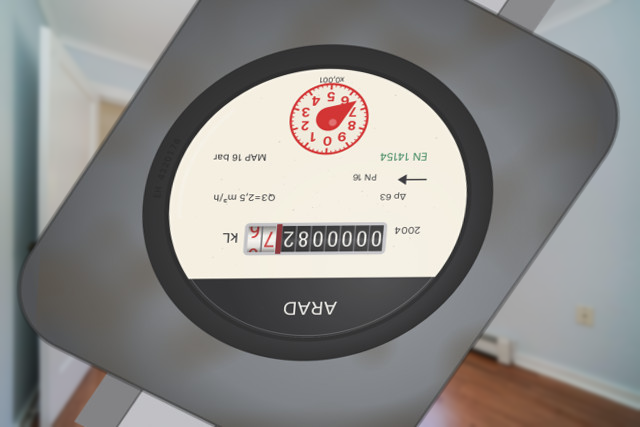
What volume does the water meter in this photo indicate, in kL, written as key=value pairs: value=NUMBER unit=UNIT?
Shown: value=82.756 unit=kL
